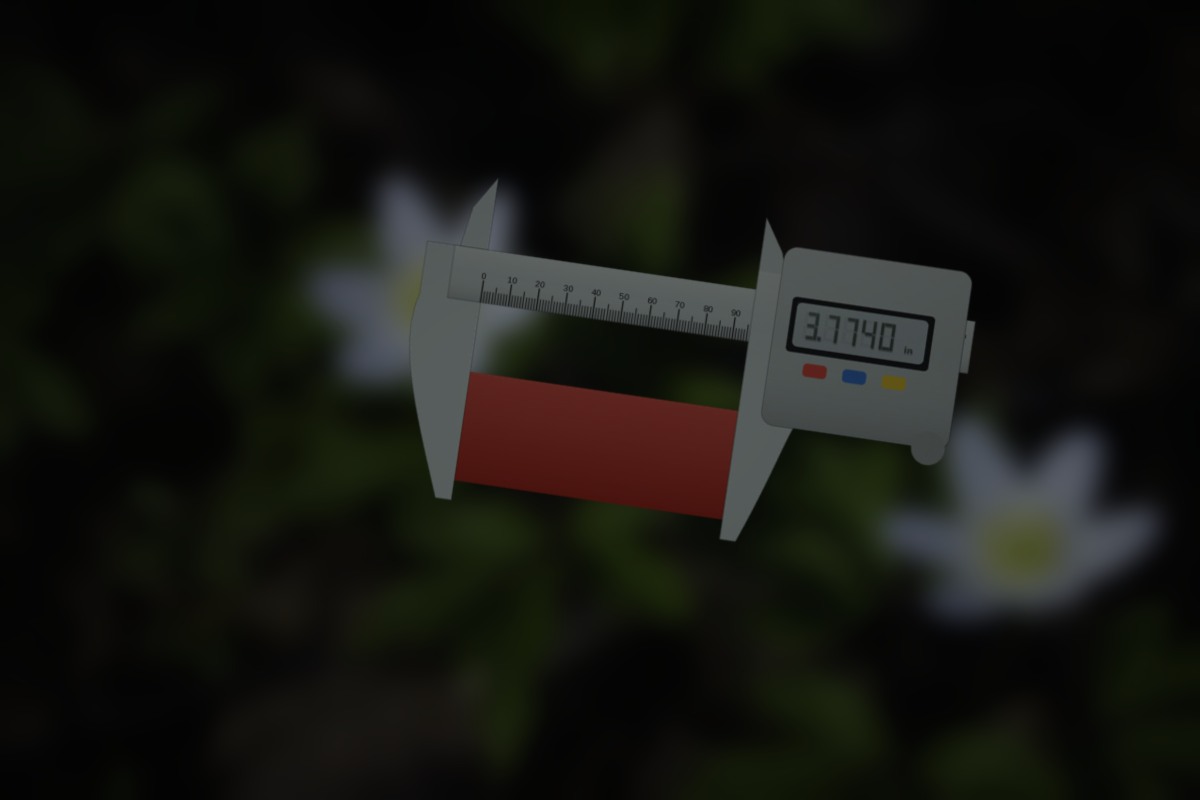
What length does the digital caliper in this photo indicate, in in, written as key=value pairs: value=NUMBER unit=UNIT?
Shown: value=3.7740 unit=in
